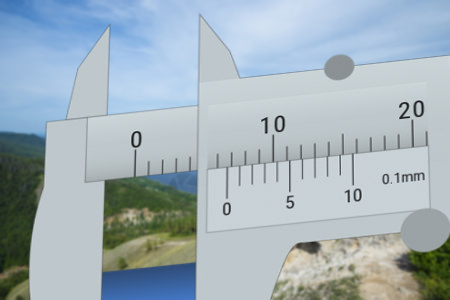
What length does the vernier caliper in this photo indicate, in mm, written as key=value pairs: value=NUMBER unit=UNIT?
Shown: value=6.7 unit=mm
